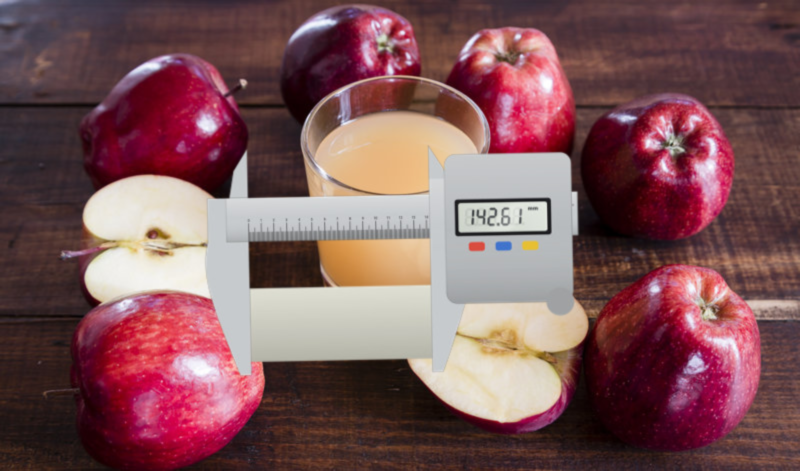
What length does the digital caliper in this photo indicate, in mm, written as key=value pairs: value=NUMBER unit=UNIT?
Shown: value=142.61 unit=mm
